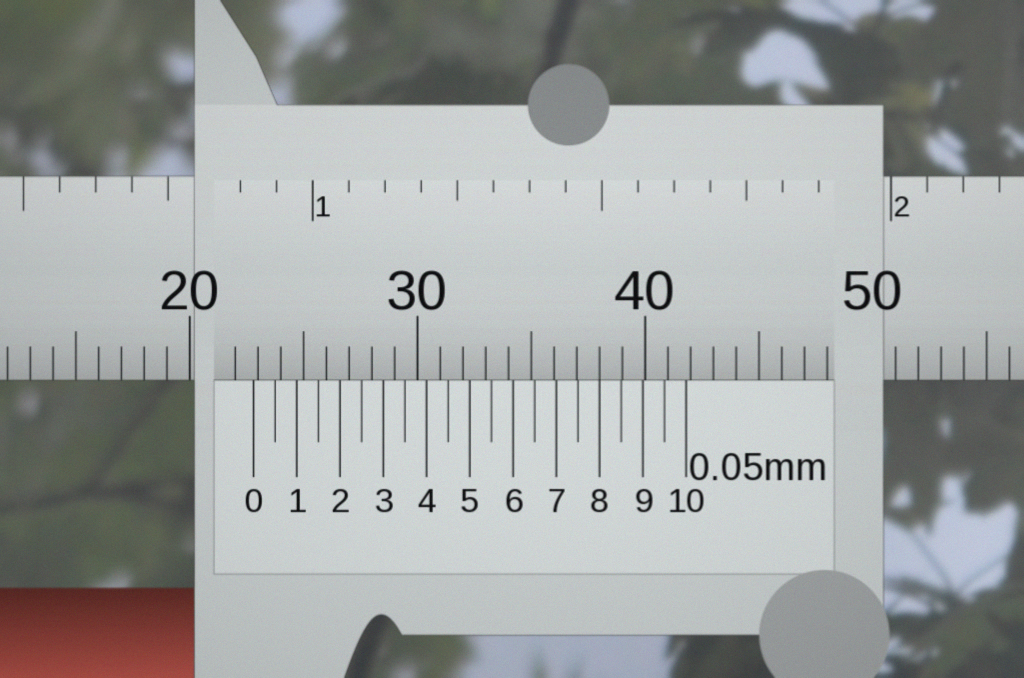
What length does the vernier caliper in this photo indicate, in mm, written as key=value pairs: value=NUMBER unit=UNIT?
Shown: value=22.8 unit=mm
